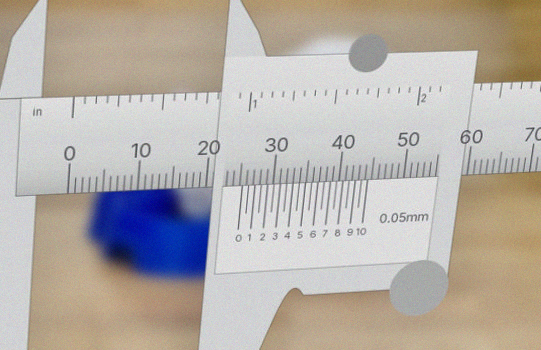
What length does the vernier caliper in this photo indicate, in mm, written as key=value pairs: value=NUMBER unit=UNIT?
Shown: value=25.4 unit=mm
